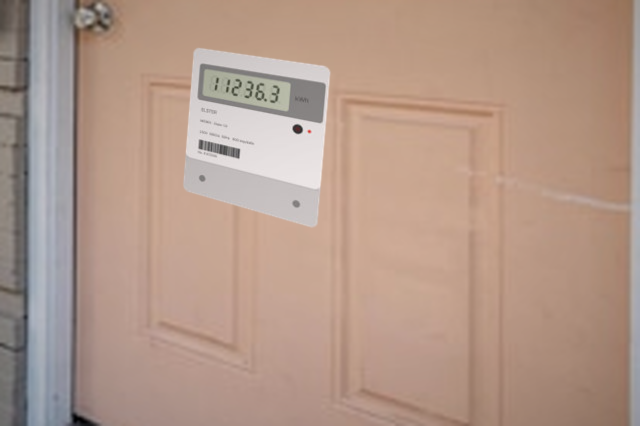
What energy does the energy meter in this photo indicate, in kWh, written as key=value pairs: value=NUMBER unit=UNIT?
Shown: value=11236.3 unit=kWh
